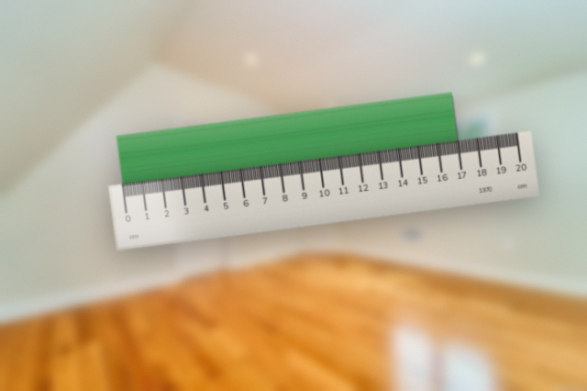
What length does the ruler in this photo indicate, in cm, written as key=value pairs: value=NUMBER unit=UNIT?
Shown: value=17 unit=cm
